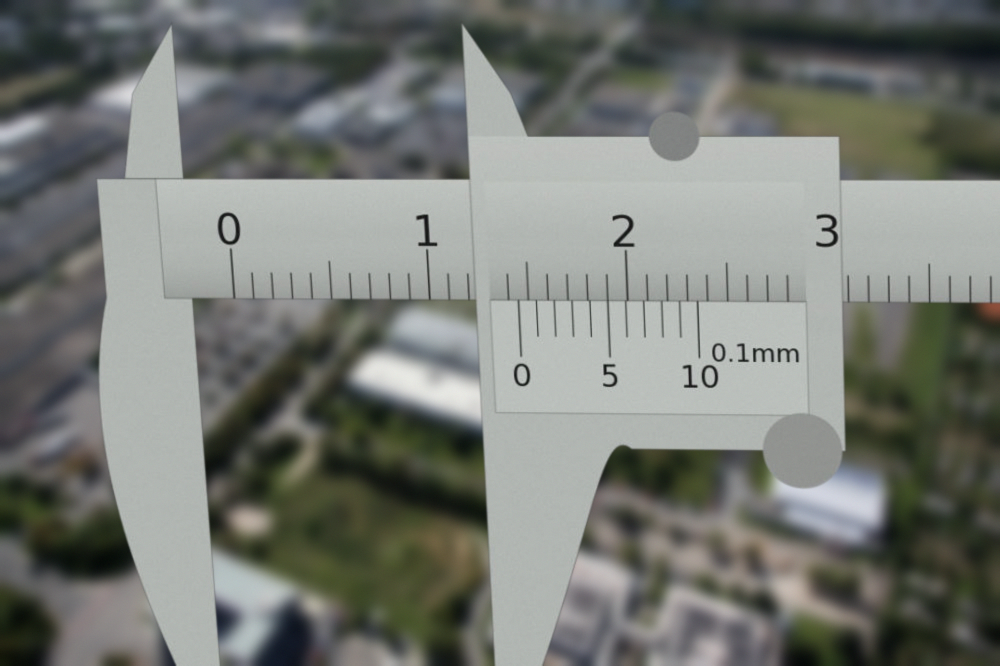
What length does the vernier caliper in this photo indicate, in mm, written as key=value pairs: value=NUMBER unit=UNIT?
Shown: value=14.5 unit=mm
